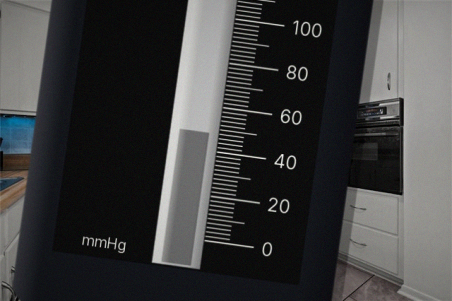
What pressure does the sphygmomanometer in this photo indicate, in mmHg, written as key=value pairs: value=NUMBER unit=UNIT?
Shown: value=48 unit=mmHg
